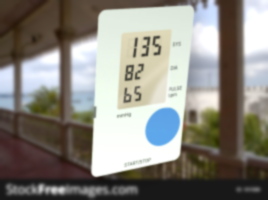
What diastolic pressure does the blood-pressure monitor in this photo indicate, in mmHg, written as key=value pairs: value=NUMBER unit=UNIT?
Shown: value=82 unit=mmHg
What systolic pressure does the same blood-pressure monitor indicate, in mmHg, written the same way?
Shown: value=135 unit=mmHg
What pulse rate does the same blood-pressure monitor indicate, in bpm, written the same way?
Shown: value=65 unit=bpm
